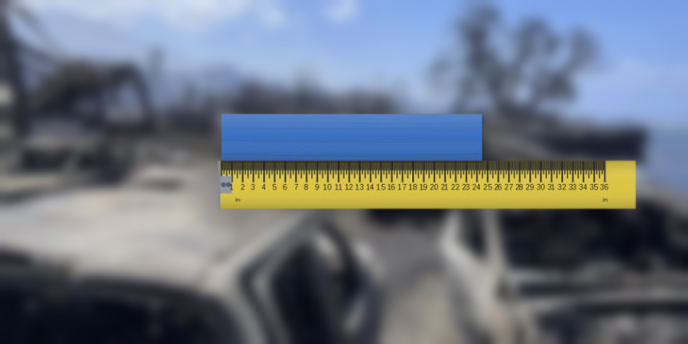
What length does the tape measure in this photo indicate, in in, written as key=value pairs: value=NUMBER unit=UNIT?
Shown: value=24.5 unit=in
